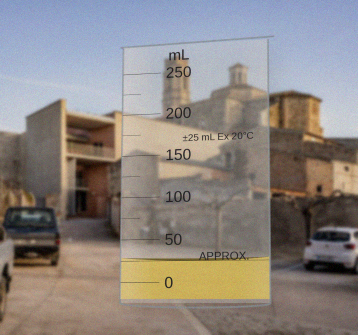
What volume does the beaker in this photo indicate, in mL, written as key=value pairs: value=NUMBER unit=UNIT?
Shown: value=25 unit=mL
